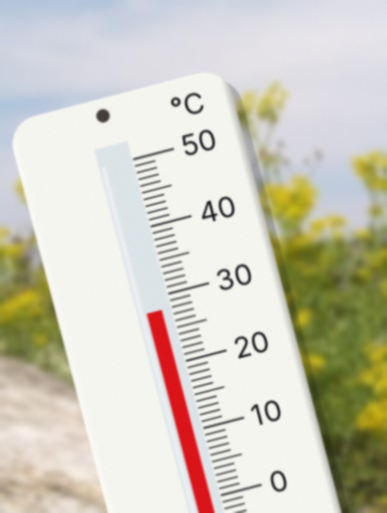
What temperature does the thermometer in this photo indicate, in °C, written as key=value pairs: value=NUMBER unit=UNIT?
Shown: value=28 unit=°C
